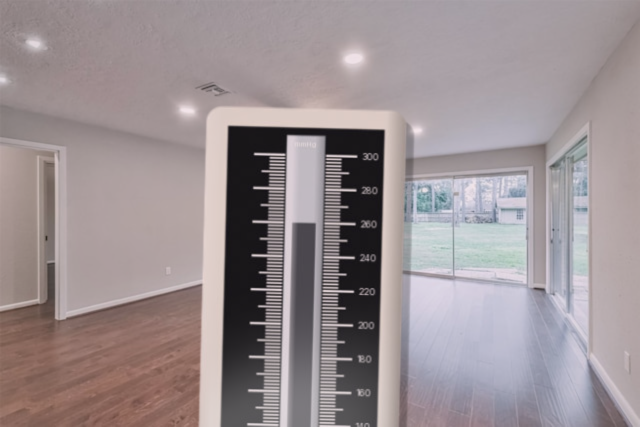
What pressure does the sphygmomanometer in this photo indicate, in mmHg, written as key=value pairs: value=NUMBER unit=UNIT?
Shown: value=260 unit=mmHg
